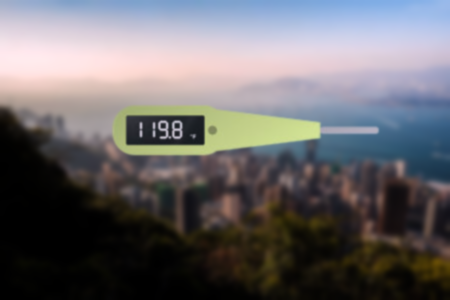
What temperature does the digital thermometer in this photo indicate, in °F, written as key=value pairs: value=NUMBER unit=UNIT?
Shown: value=119.8 unit=°F
